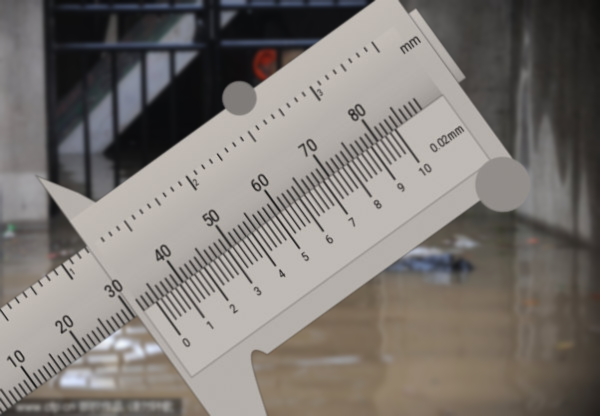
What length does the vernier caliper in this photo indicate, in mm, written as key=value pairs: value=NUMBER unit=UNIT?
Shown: value=34.5 unit=mm
